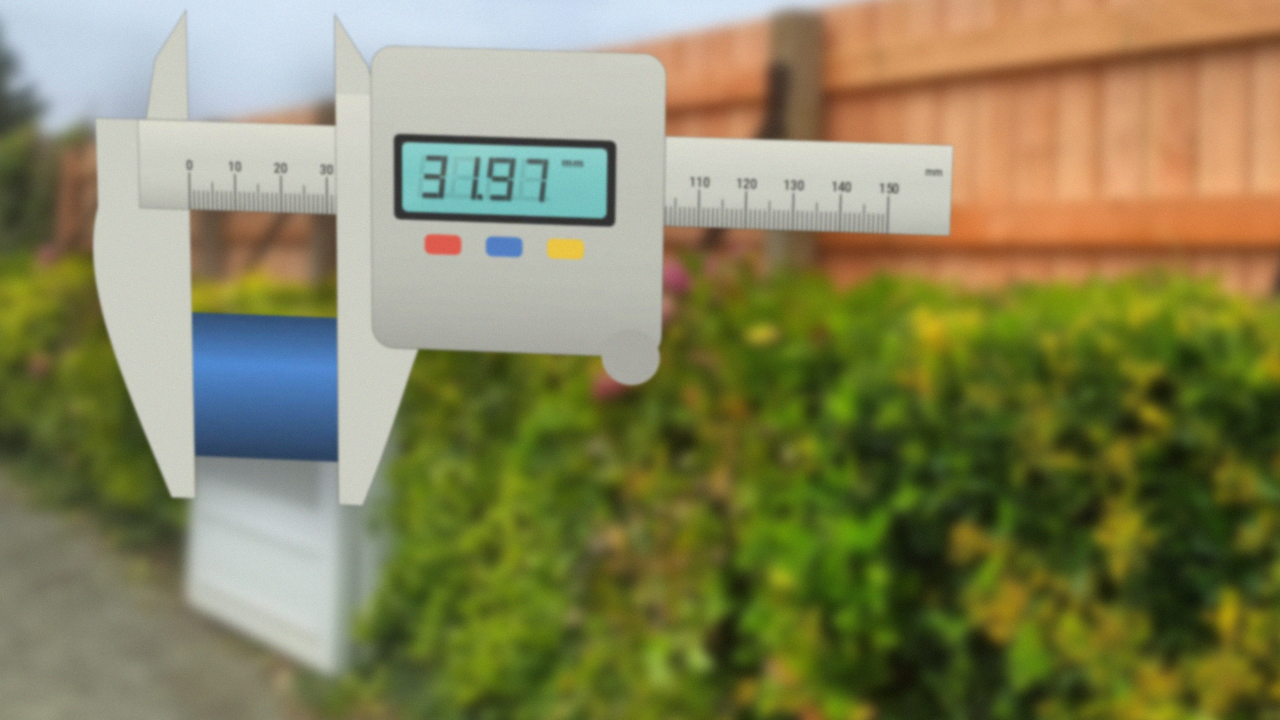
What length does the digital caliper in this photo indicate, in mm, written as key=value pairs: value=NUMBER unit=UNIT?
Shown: value=31.97 unit=mm
